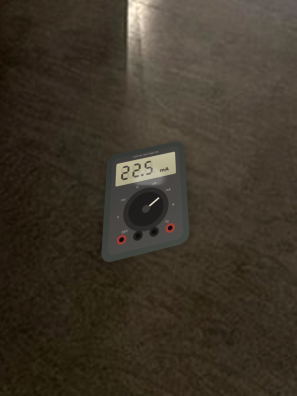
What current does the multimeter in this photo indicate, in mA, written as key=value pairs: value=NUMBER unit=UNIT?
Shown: value=22.5 unit=mA
